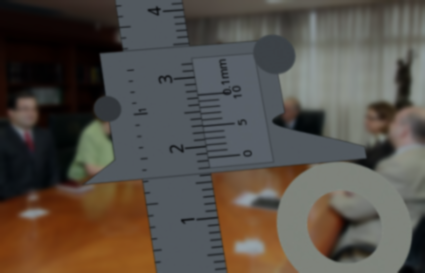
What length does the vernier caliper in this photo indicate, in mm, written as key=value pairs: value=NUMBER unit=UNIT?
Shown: value=18.4 unit=mm
